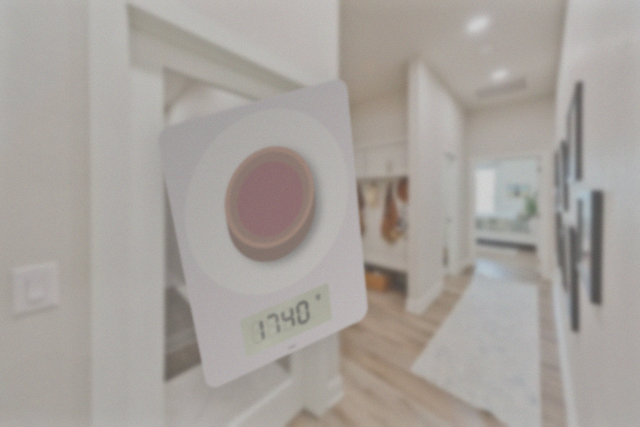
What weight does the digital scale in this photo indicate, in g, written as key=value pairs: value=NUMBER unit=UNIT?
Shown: value=1740 unit=g
